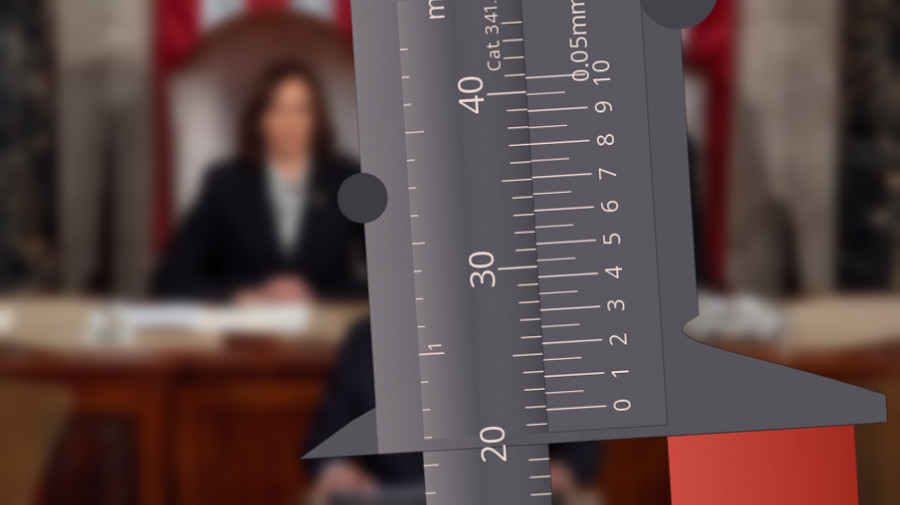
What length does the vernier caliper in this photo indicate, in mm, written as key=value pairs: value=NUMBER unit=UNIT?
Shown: value=21.8 unit=mm
